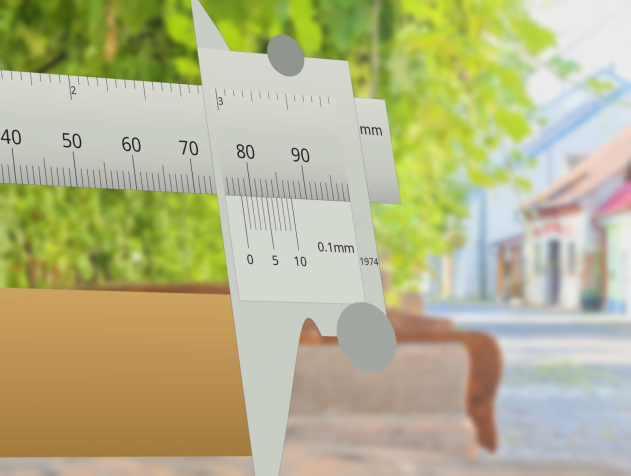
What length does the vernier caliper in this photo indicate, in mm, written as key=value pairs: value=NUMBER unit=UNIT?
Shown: value=78.2 unit=mm
